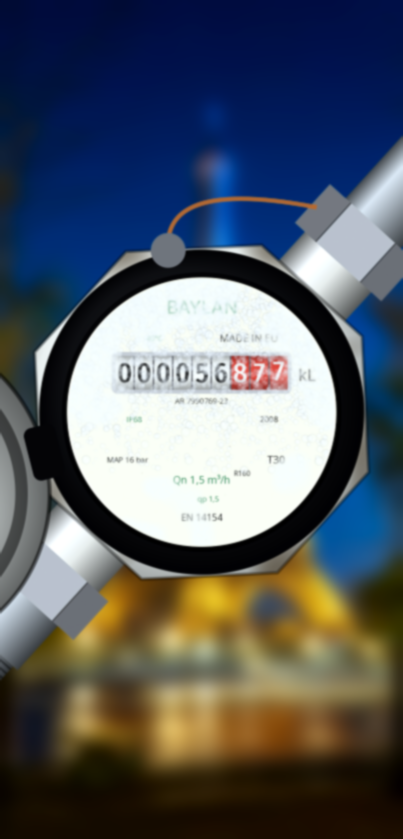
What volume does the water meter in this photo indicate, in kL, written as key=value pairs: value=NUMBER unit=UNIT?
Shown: value=56.877 unit=kL
